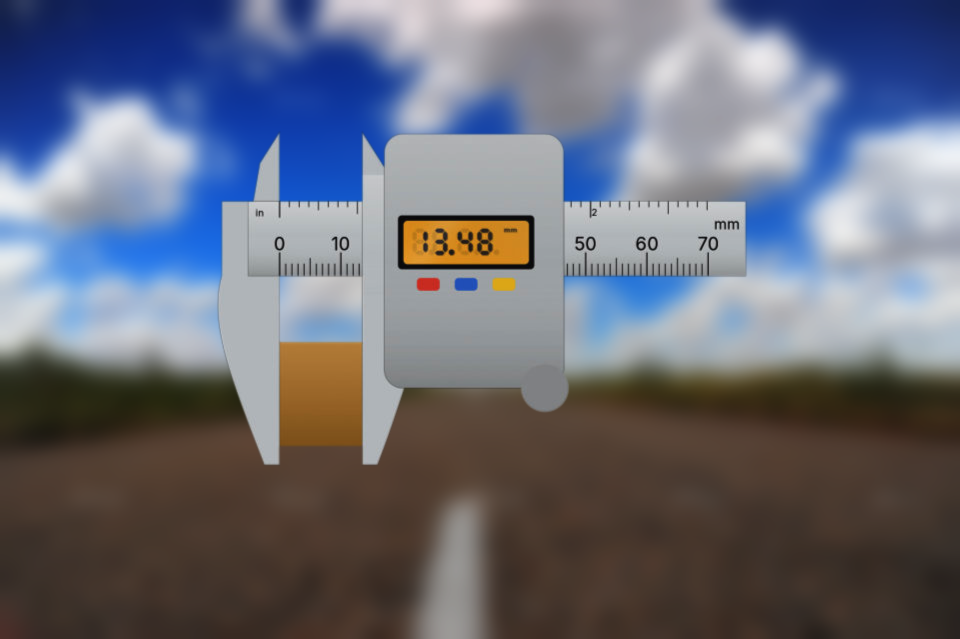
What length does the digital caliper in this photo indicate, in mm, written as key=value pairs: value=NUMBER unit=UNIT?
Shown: value=13.48 unit=mm
